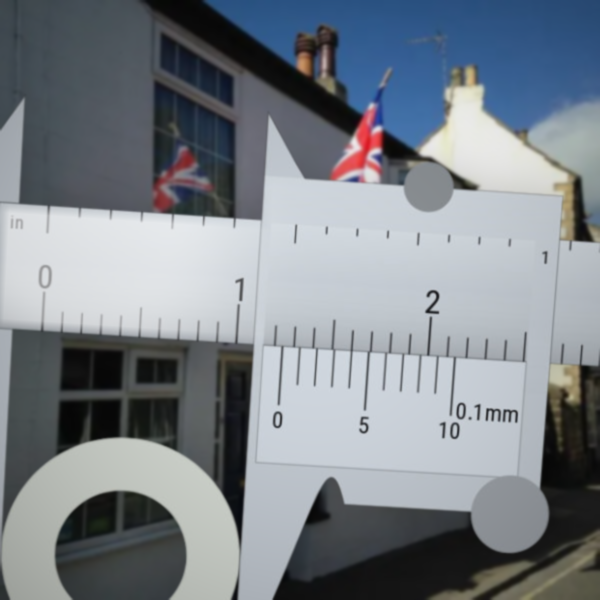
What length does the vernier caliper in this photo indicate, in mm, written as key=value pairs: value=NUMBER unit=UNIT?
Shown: value=12.4 unit=mm
